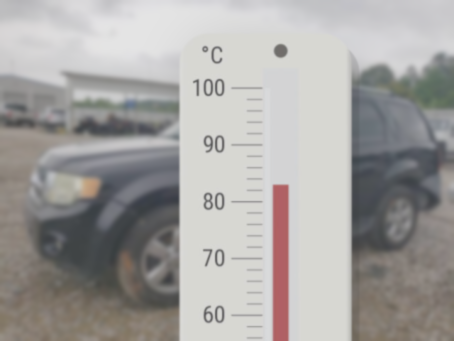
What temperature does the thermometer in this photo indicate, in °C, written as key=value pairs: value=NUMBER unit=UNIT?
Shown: value=83 unit=°C
